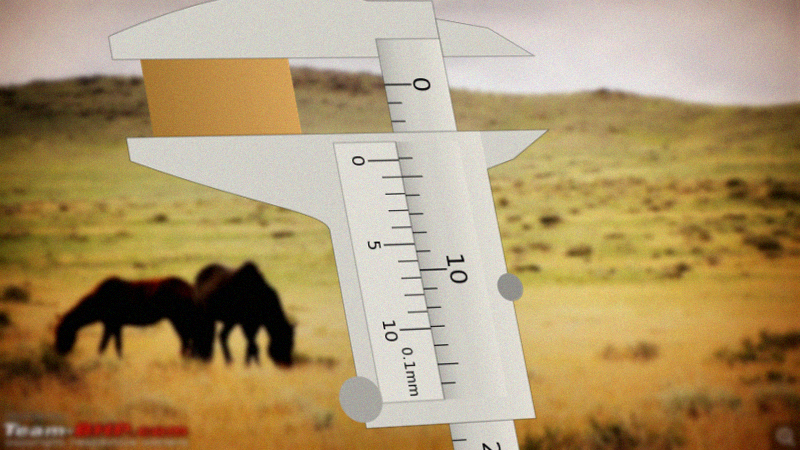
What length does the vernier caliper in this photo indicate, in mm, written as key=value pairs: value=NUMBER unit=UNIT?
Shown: value=4.1 unit=mm
